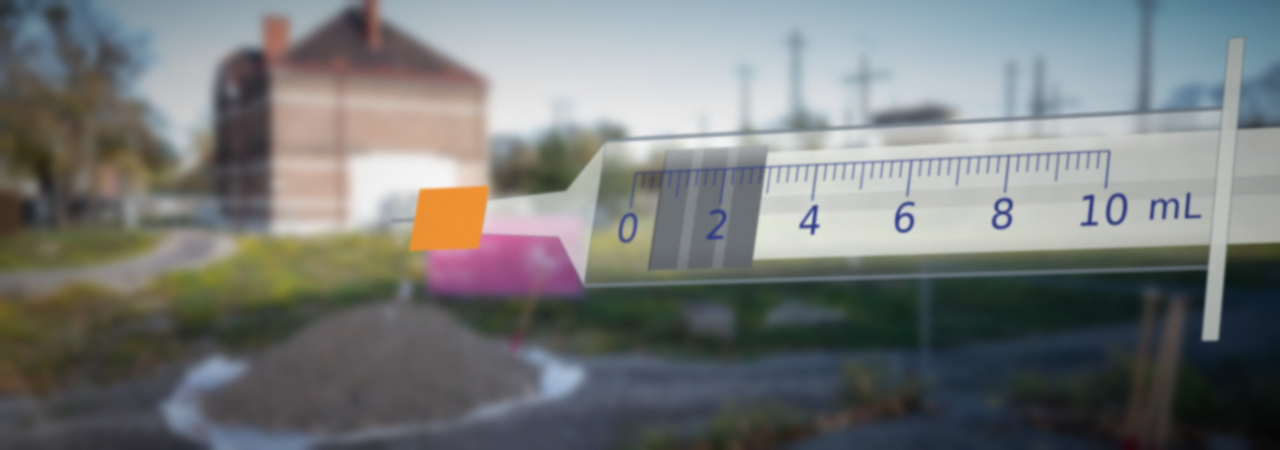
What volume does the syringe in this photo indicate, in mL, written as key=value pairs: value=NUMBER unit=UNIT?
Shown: value=0.6 unit=mL
